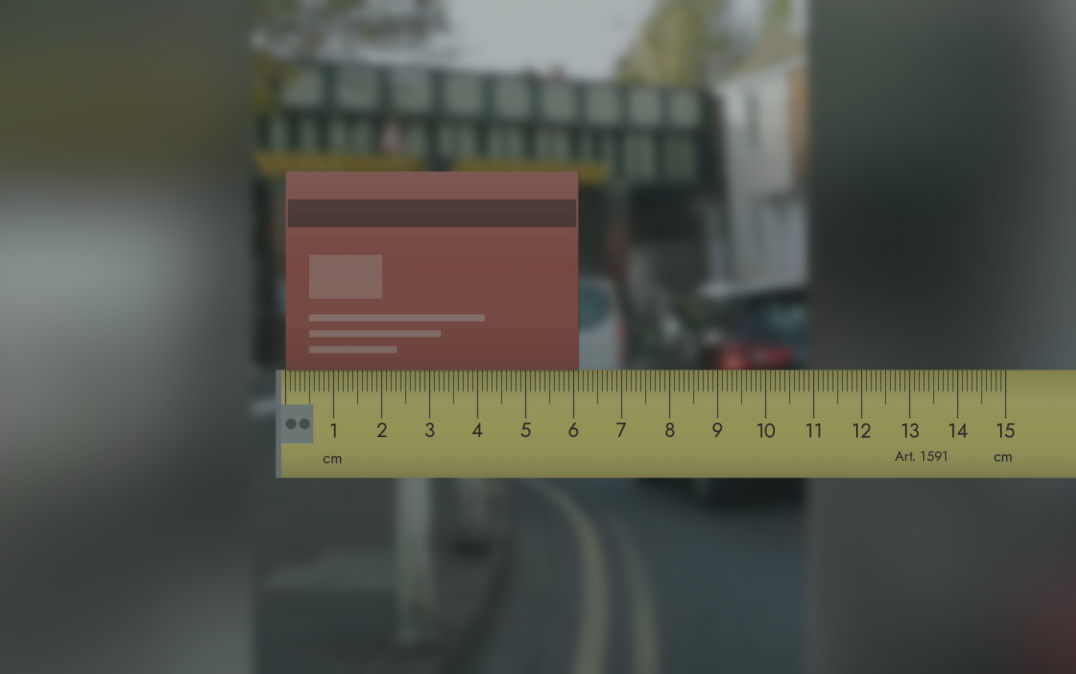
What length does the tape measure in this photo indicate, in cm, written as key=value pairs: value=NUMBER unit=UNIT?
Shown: value=6.1 unit=cm
